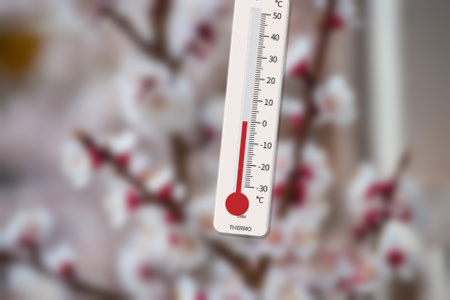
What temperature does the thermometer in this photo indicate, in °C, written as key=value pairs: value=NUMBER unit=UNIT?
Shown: value=0 unit=°C
